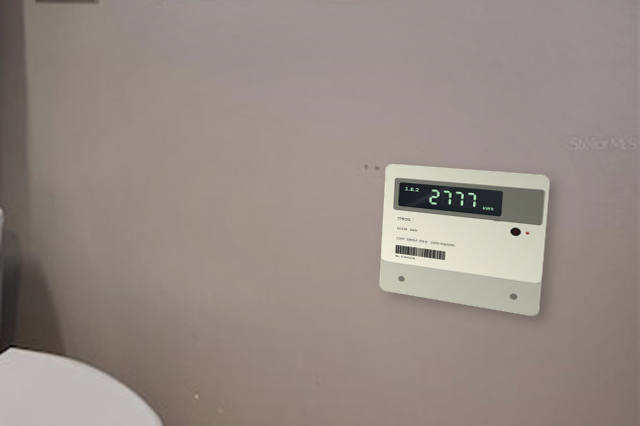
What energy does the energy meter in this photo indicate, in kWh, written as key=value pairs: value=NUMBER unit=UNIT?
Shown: value=2777 unit=kWh
